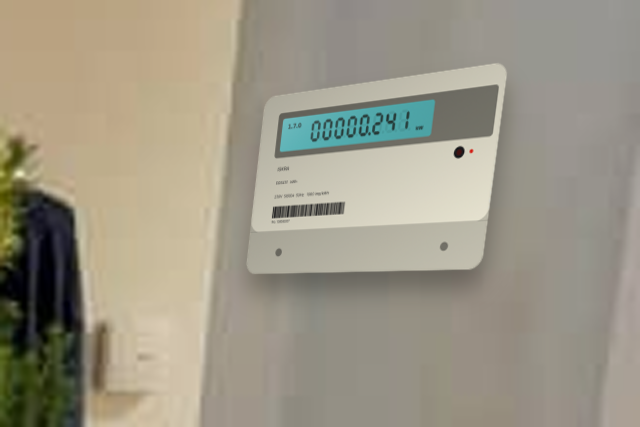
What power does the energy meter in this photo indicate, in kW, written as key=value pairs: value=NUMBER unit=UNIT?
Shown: value=0.241 unit=kW
